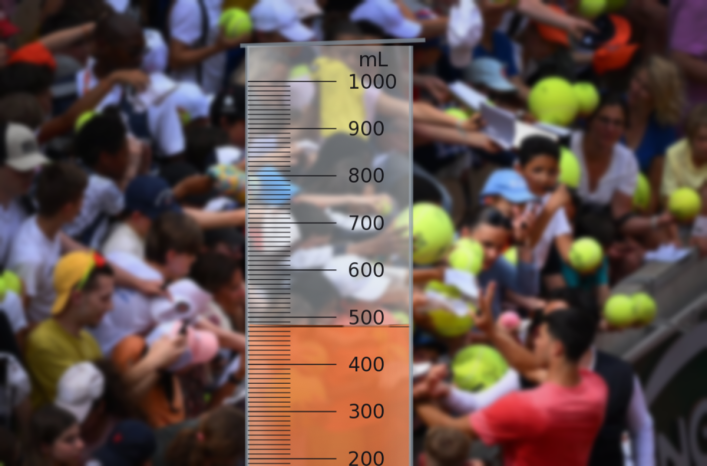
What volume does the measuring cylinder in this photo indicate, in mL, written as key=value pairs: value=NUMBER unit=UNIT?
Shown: value=480 unit=mL
